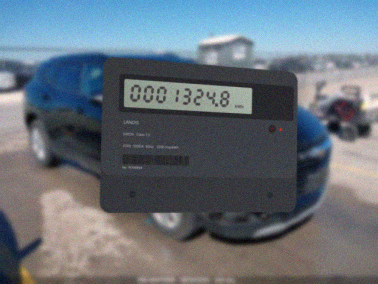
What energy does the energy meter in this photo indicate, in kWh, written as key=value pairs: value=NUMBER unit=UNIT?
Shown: value=1324.8 unit=kWh
